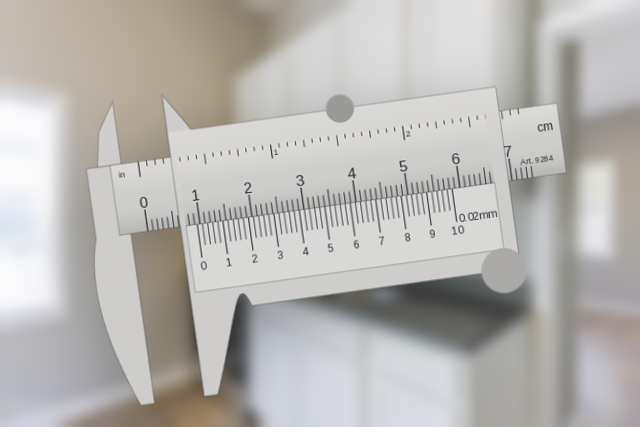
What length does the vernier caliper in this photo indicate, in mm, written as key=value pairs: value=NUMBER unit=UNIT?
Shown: value=9.5 unit=mm
